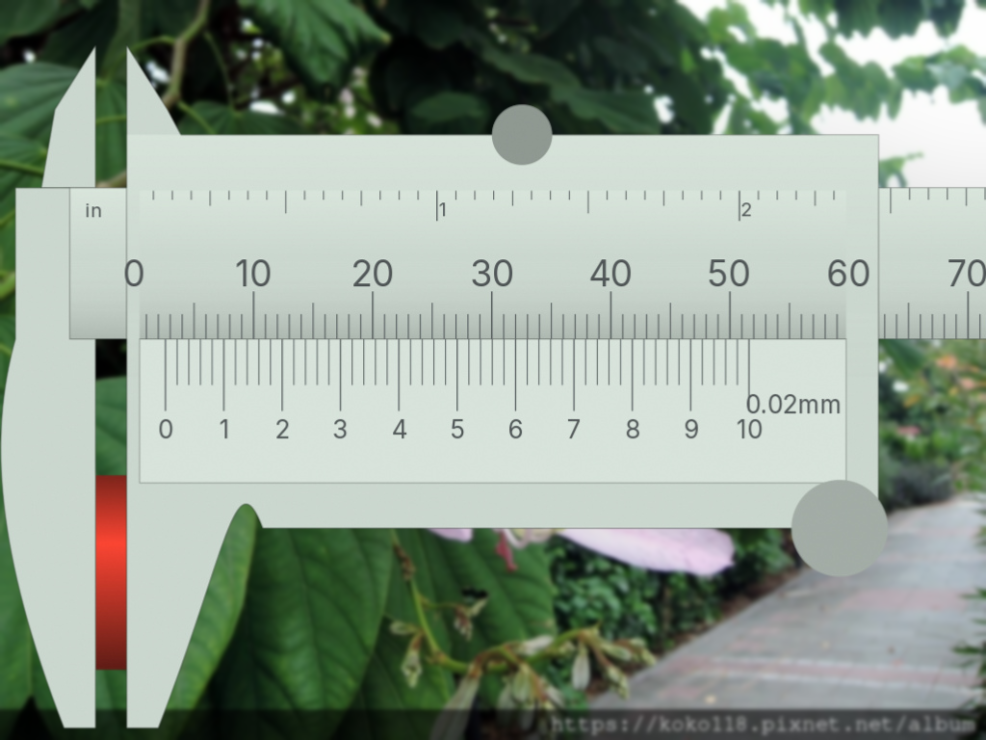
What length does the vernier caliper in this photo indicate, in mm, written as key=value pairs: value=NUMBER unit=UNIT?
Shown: value=2.6 unit=mm
